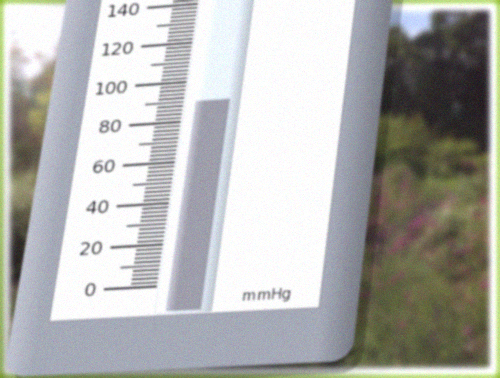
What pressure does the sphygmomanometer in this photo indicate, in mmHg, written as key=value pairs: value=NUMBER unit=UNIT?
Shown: value=90 unit=mmHg
